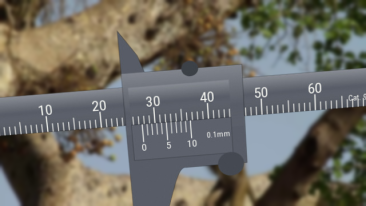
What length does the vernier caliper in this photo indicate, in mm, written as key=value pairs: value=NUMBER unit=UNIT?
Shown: value=27.6 unit=mm
